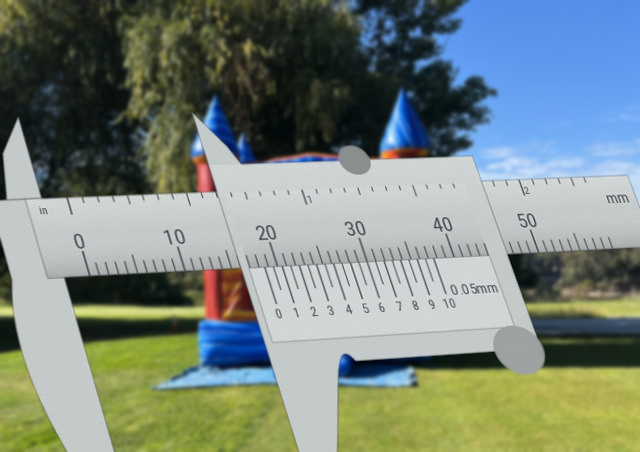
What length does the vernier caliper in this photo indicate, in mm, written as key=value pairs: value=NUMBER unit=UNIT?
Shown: value=18.6 unit=mm
